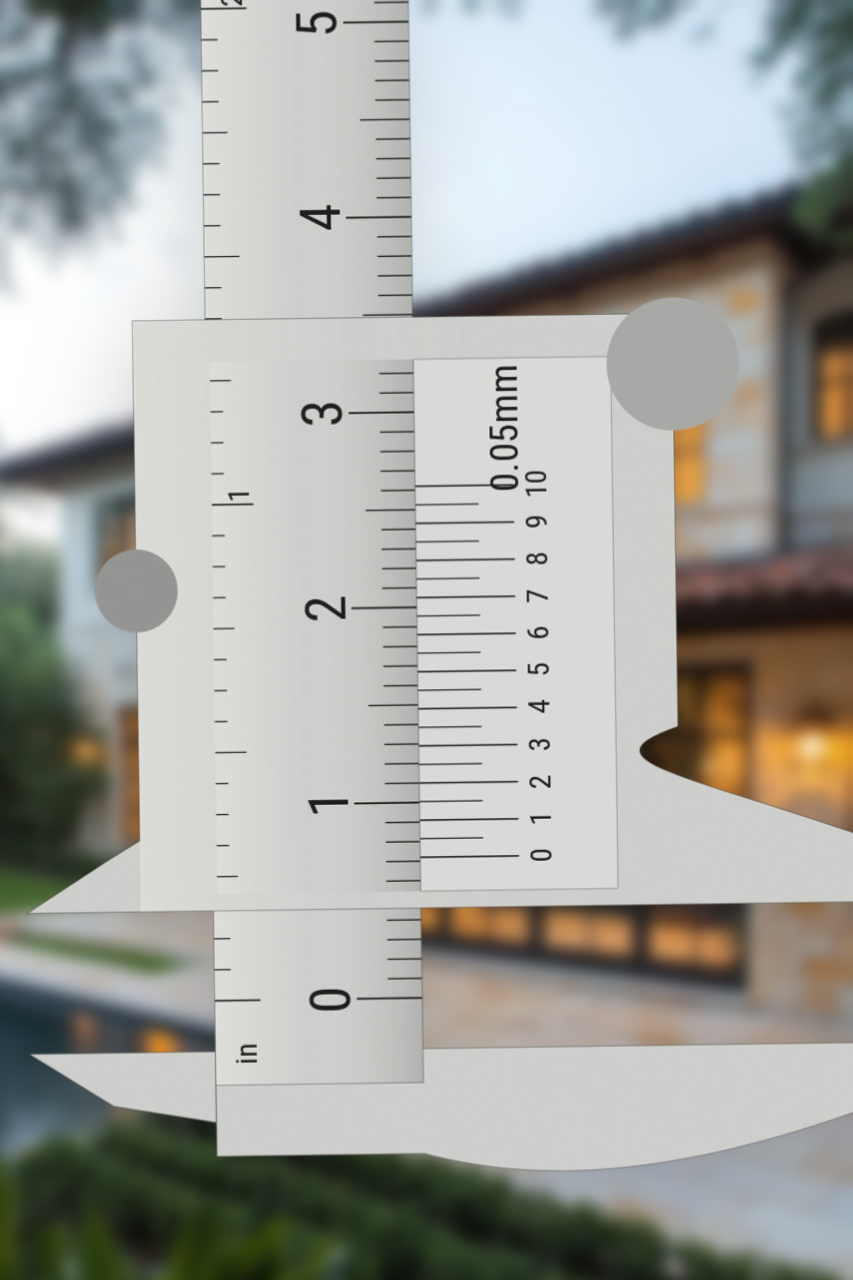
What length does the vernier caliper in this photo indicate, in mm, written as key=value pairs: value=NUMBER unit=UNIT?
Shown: value=7.2 unit=mm
